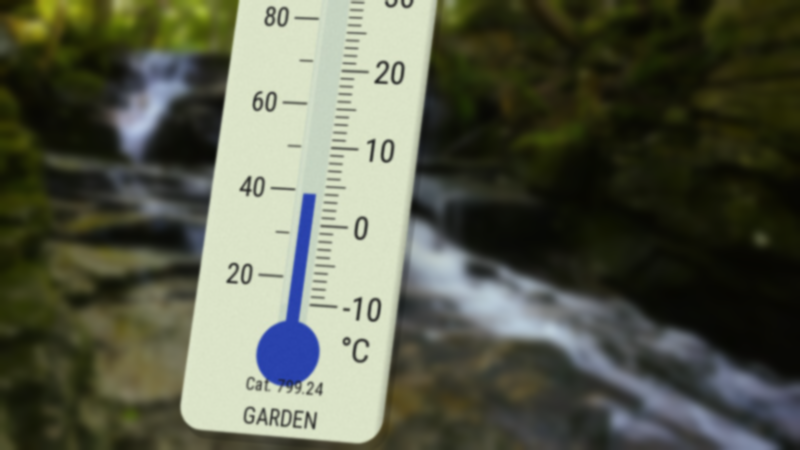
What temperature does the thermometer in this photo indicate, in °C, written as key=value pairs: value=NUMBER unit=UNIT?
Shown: value=4 unit=°C
